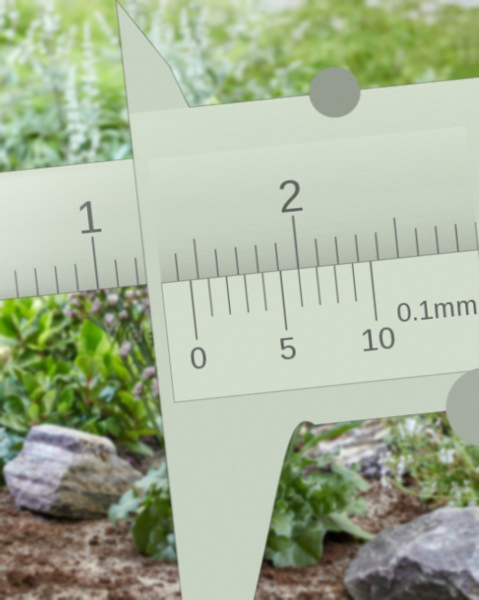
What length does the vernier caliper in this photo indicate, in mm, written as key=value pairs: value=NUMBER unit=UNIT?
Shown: value=14.6 unit=mm
